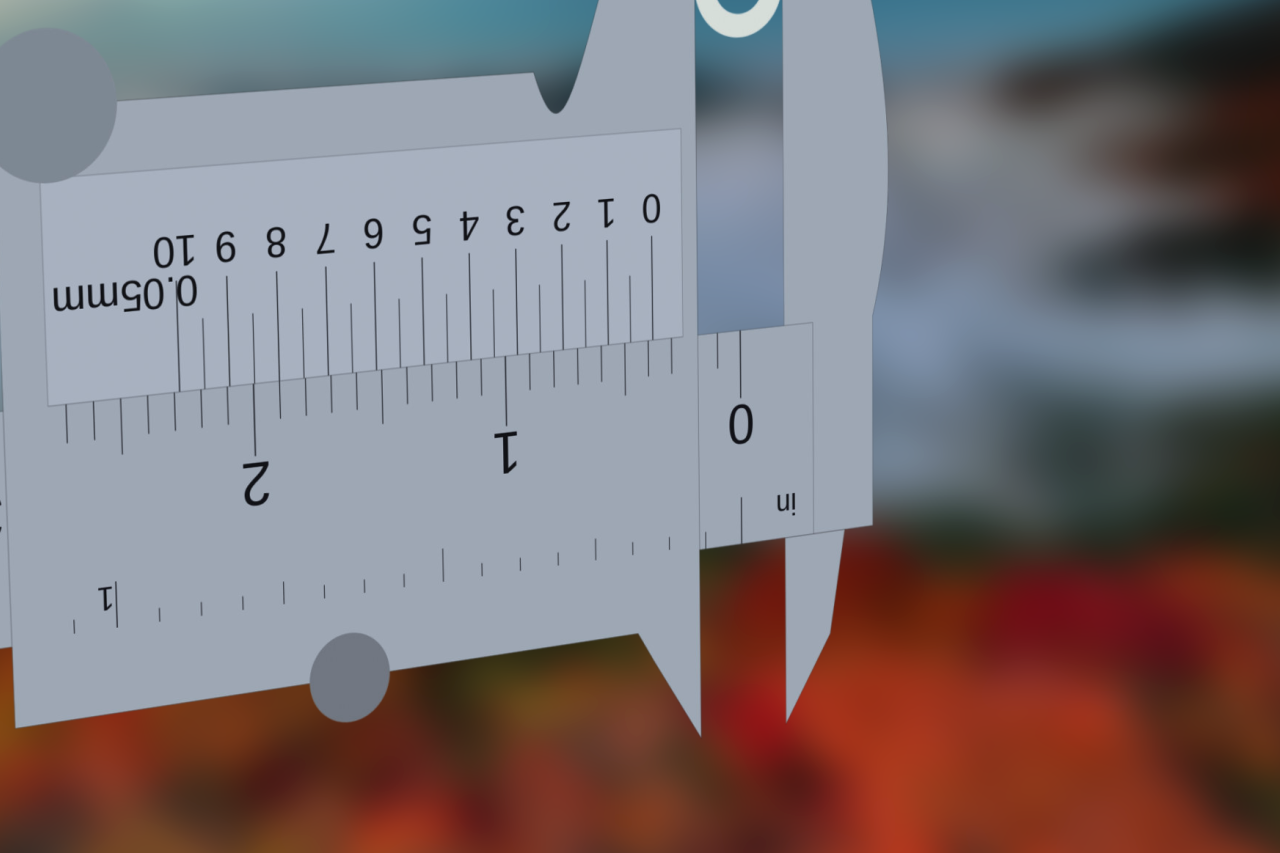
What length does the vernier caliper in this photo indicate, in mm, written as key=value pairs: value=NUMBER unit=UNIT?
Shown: value=3.80 unit=mm
